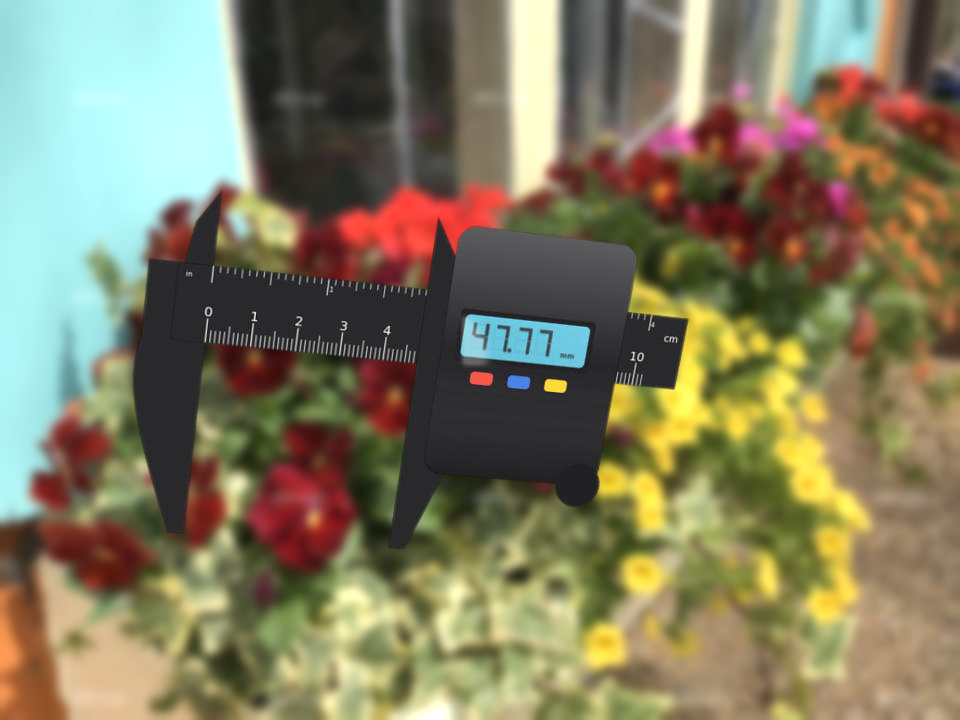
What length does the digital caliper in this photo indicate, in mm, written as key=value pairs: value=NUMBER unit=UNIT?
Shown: value=47.77 unit=mm
